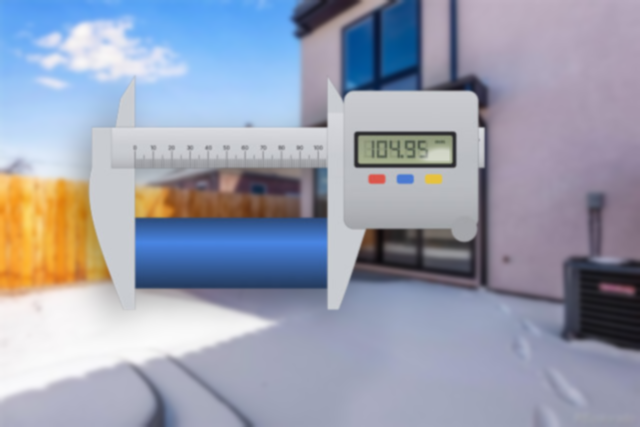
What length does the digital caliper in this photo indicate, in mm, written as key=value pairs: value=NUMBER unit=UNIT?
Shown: value=104.95 unit=mm
